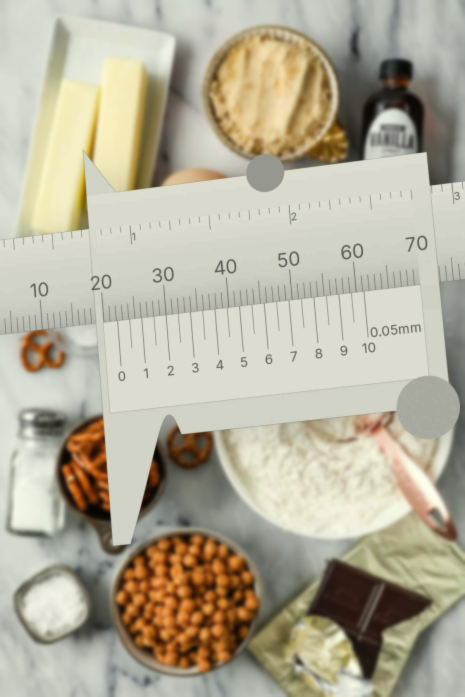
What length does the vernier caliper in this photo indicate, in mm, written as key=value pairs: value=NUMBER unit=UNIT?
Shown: value=22.2 unit=mm
